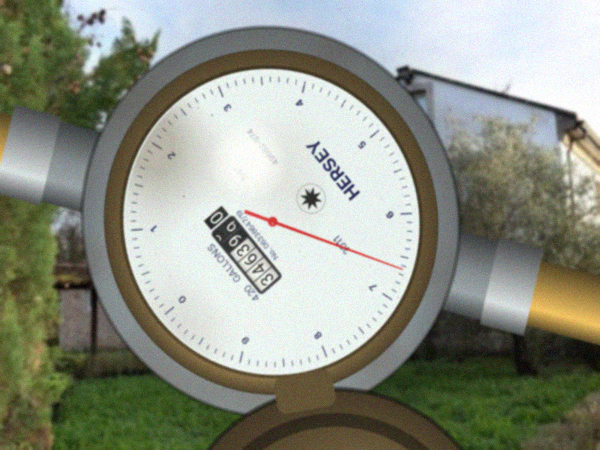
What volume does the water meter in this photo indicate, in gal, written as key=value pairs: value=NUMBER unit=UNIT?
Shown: value=3463986.6 unit=gal
